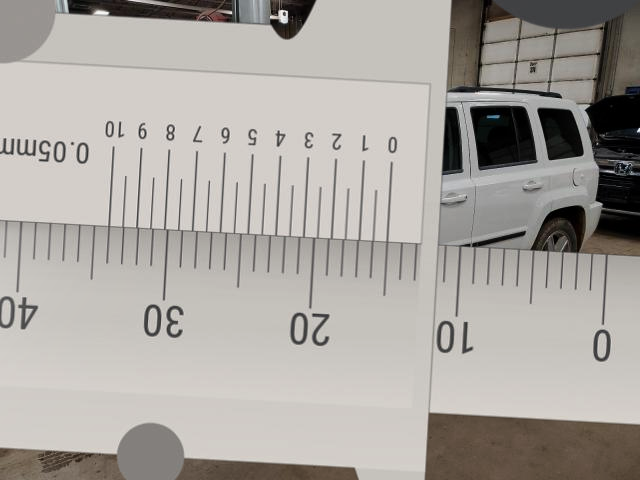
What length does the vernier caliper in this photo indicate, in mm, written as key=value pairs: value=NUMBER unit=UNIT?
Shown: value=15.0 unit=mm
